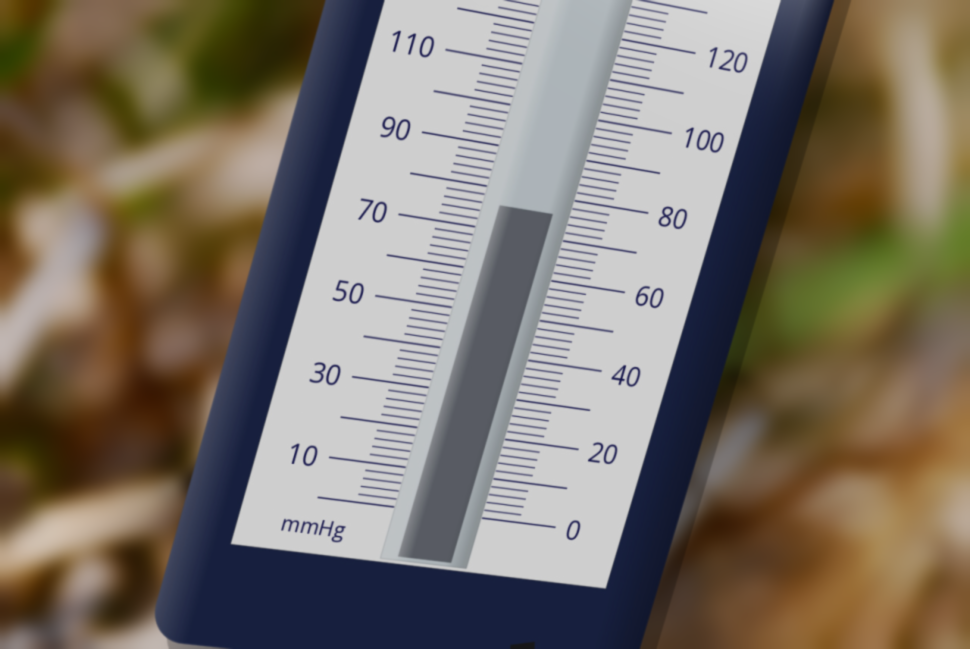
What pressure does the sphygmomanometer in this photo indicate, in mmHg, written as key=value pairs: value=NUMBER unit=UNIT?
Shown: value=76 unit=mmHg
